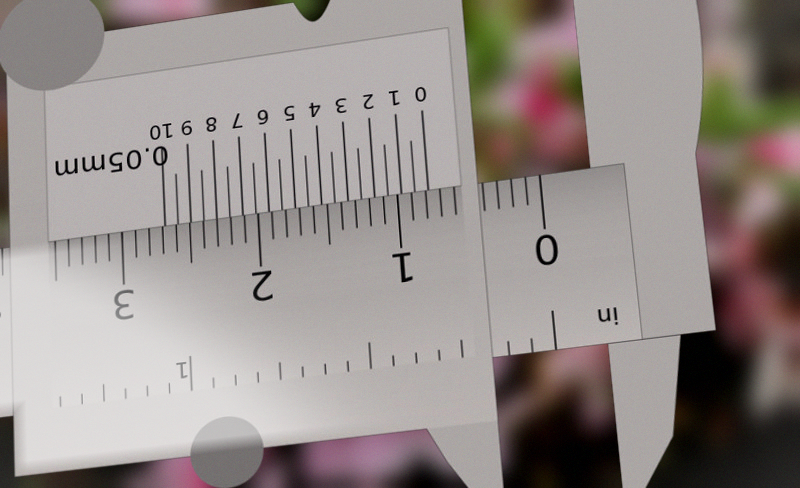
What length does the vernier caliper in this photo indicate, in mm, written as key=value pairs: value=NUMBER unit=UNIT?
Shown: value=7.8 unit=mm
